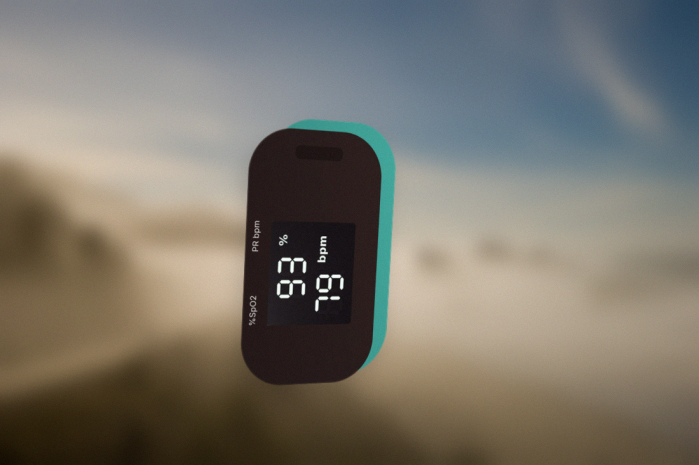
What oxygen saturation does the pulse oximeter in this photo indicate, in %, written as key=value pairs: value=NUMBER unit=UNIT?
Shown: value=93 unit=%
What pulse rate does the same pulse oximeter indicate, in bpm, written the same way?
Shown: value=79 unit=bpm
